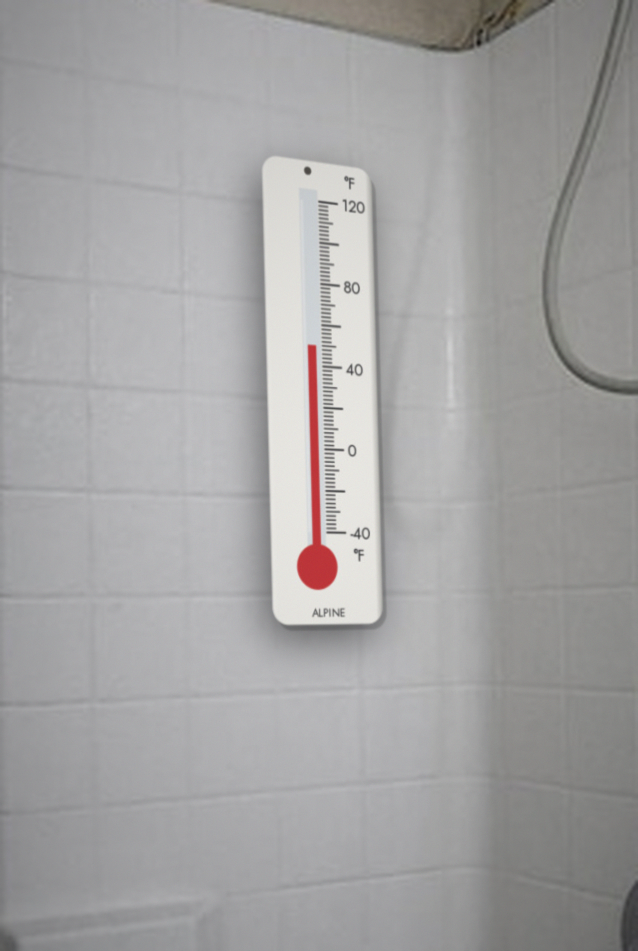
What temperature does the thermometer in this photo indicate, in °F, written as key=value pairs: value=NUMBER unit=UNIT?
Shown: value=50 unit=°F
